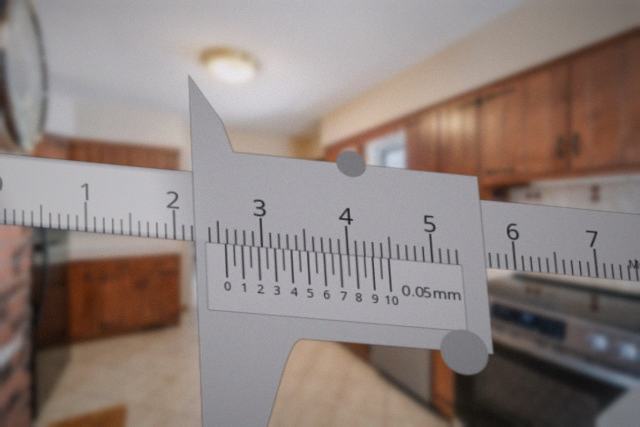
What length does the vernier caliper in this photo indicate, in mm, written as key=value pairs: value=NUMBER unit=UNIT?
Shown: value=25.8 unit=mm
